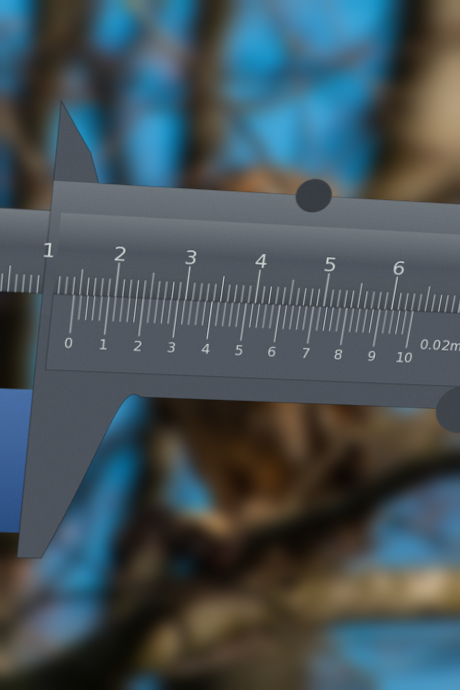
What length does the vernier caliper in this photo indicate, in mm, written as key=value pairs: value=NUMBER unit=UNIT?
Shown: value=14.2 unit=mm
